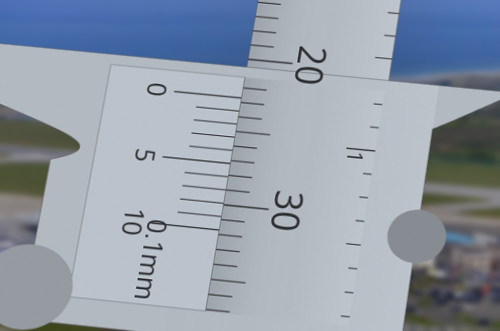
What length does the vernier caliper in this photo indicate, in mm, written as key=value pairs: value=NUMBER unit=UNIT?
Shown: value=22.7 unit=mm
